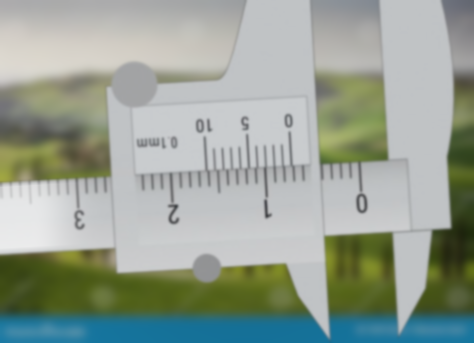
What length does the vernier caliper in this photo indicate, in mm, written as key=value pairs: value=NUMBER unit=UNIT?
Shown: value=7.2 unit=mm
